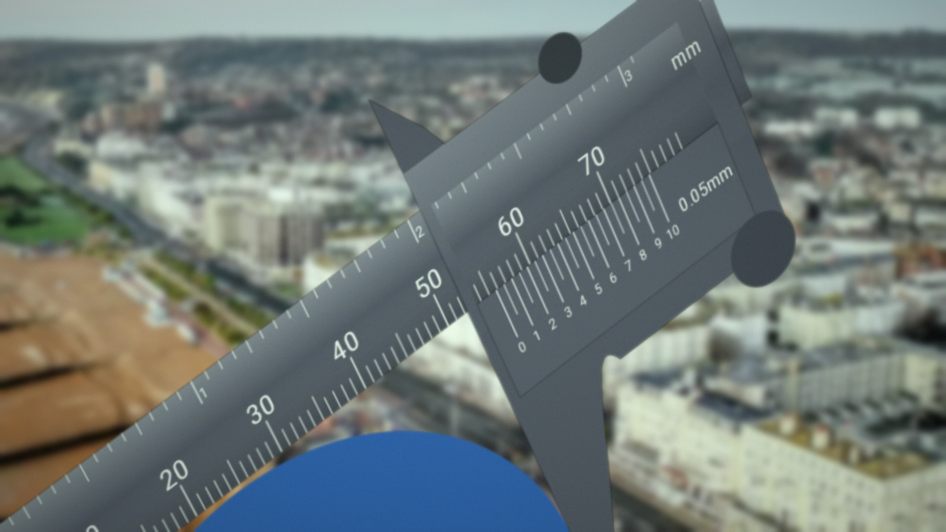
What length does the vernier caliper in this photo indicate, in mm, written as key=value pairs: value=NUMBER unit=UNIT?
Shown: value=55.8 unit=mm
